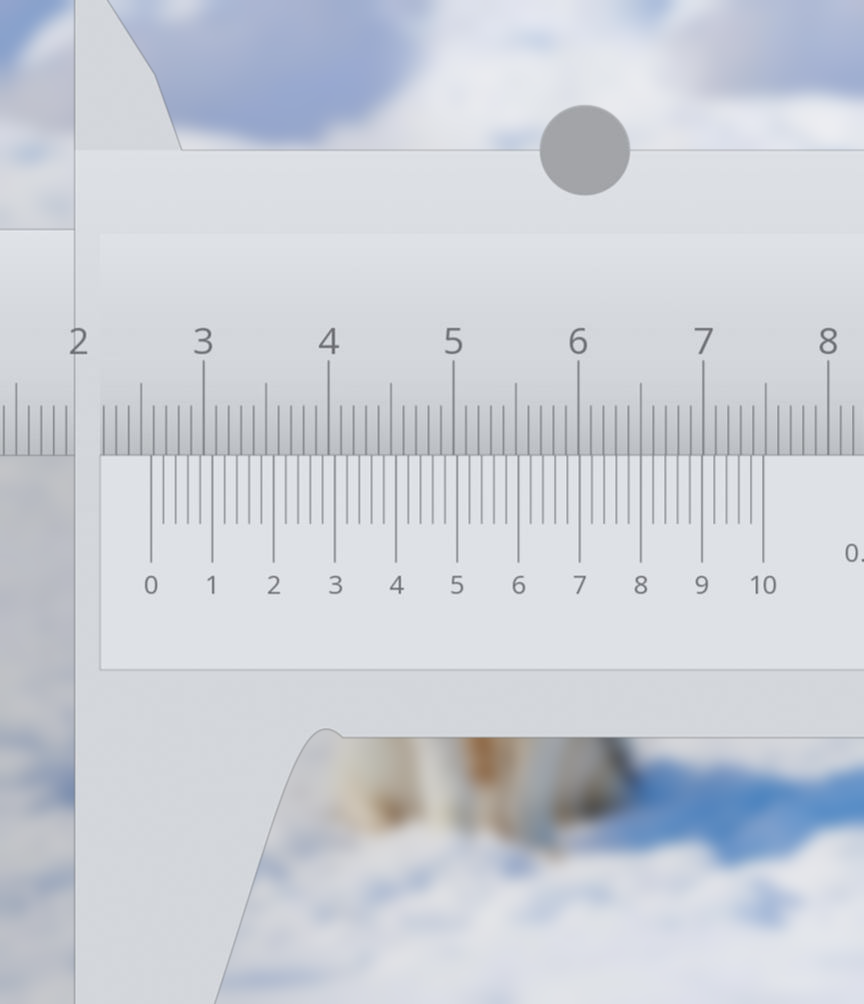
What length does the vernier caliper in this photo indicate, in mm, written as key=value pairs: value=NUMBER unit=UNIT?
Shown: value=25.8 unit=mm
